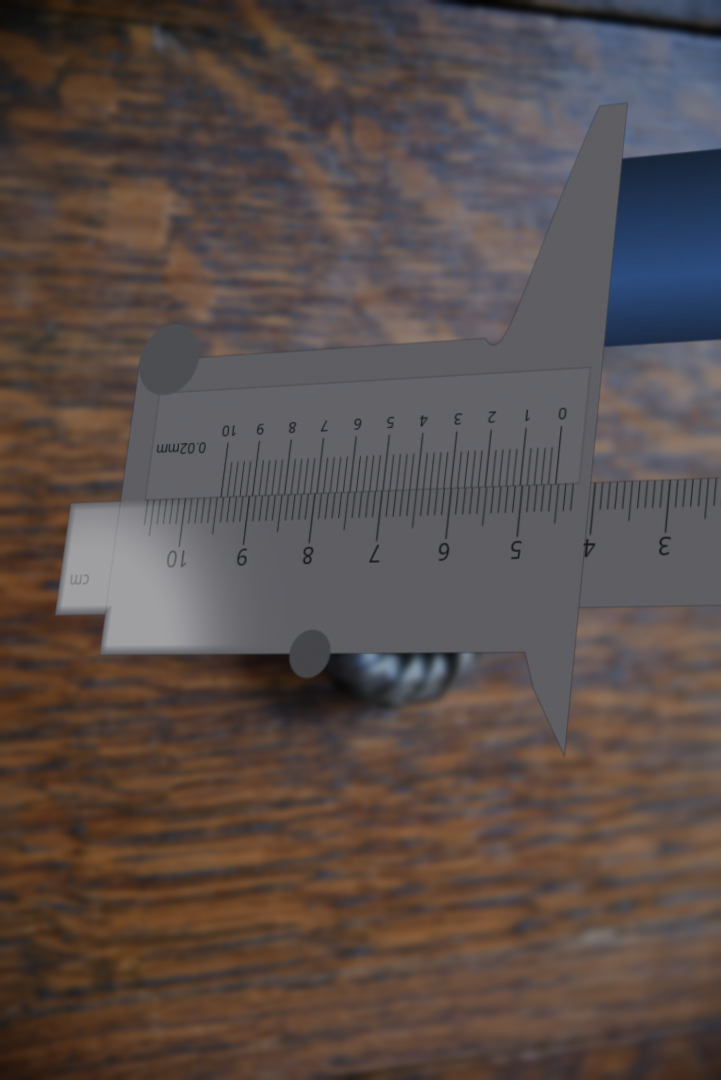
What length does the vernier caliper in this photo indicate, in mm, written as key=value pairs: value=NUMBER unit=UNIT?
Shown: value=45.4 unit=mm
